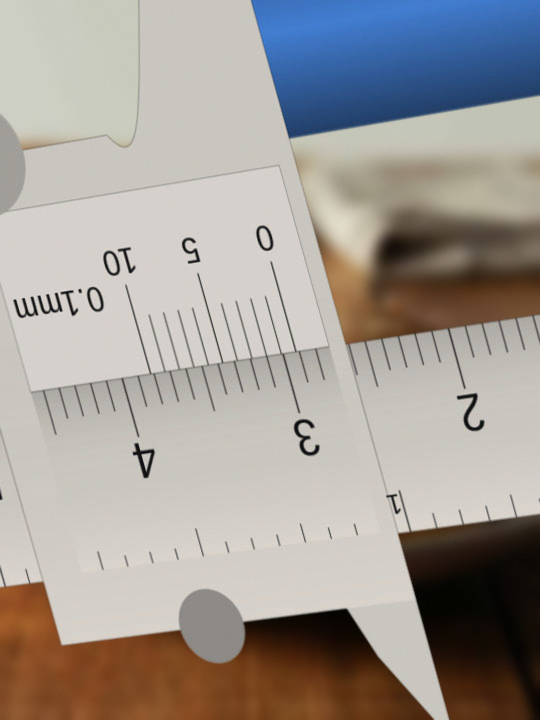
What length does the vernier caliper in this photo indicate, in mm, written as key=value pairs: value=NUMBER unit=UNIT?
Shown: value=29.2 unit=mm
